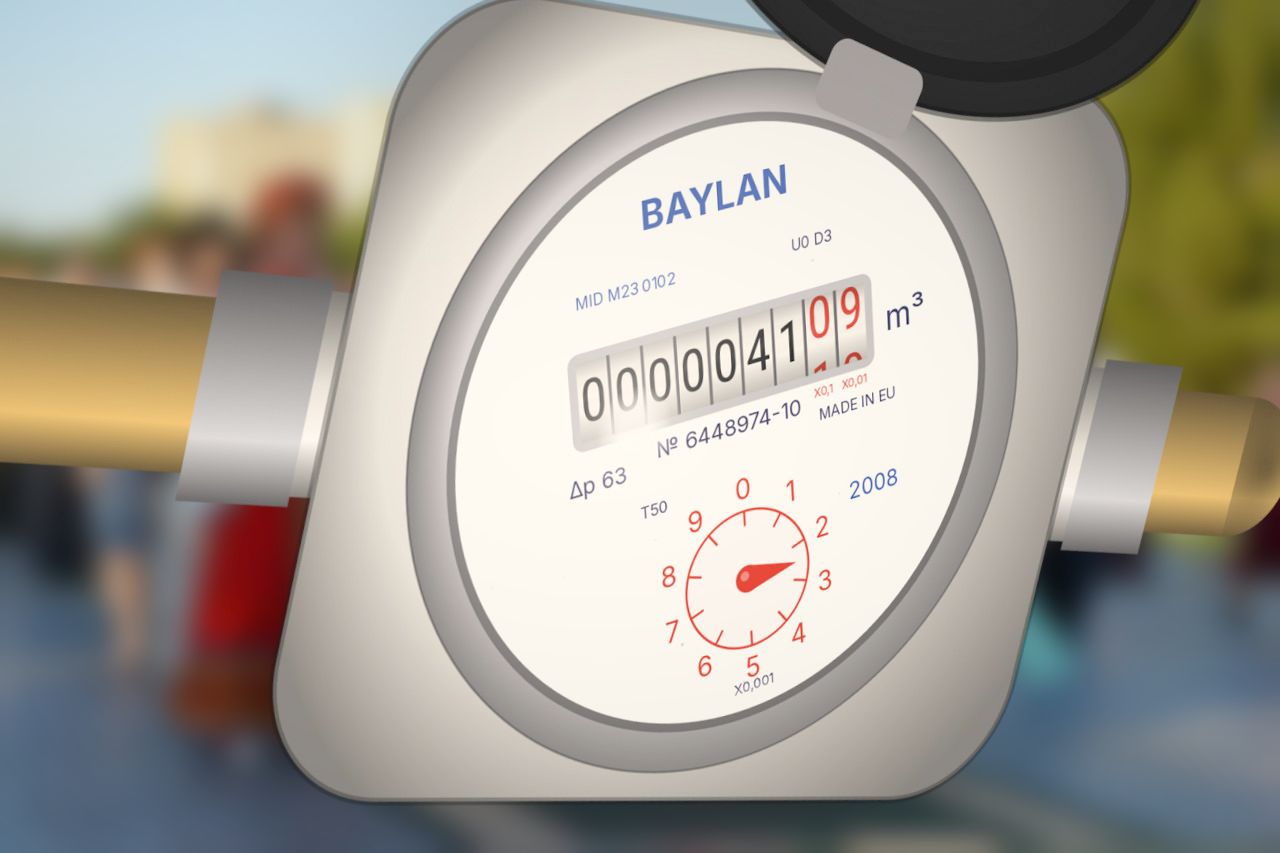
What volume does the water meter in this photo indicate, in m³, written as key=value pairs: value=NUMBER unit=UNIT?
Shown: value=41.092 unit=m³
